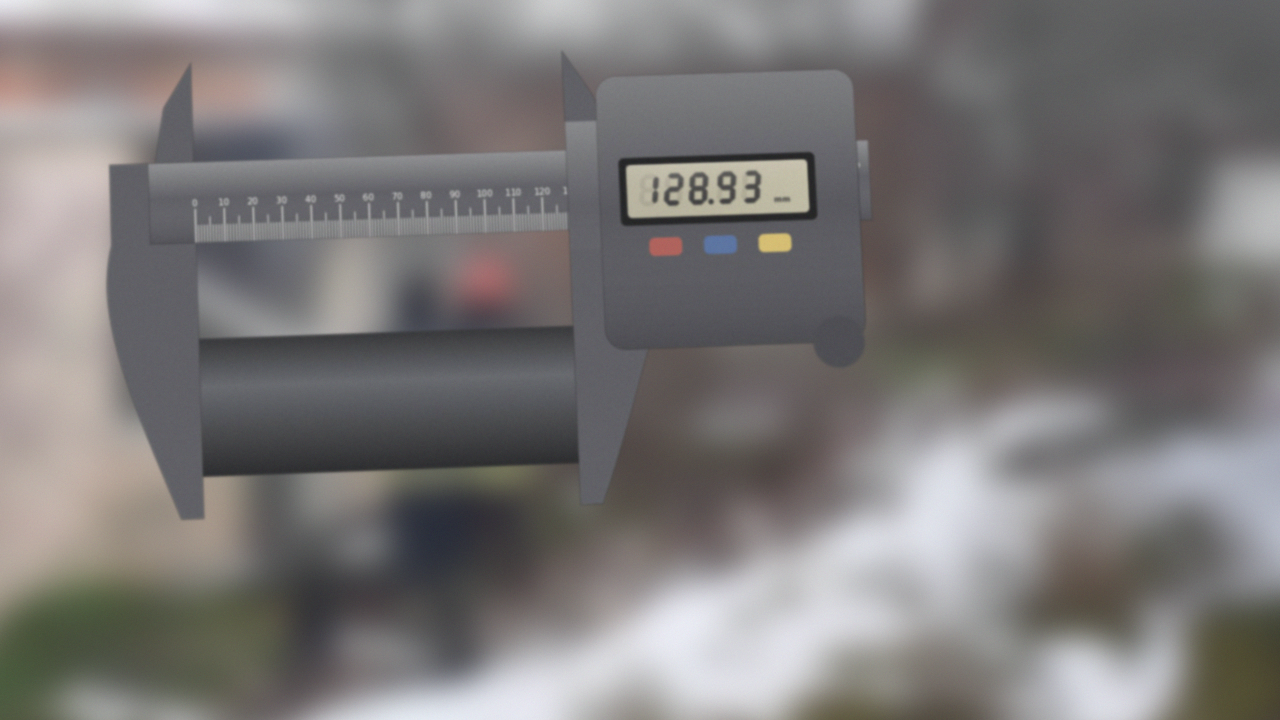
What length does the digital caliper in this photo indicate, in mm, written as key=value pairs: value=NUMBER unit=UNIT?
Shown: value=128.93 unit=mm
